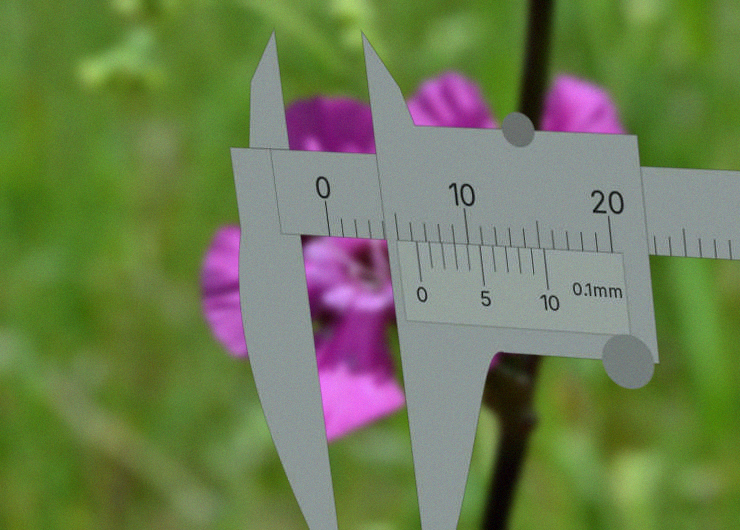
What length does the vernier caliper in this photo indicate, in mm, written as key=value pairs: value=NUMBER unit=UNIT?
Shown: value=6.3 unit=mm
